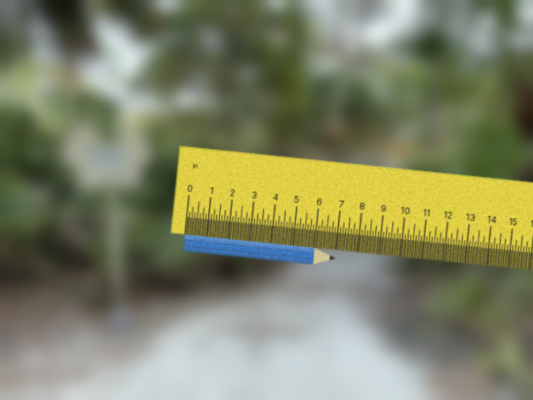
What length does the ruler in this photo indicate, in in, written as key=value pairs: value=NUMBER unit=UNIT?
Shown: value=7 unit=in
